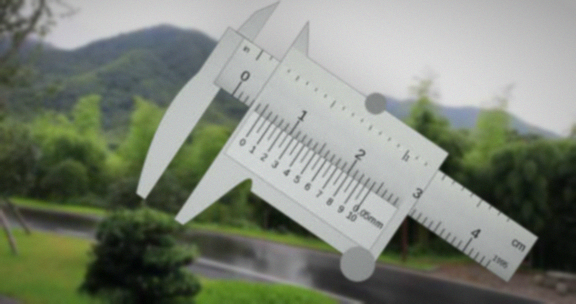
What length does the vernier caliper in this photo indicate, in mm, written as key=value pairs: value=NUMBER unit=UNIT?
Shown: value=5.0 unit=mm
